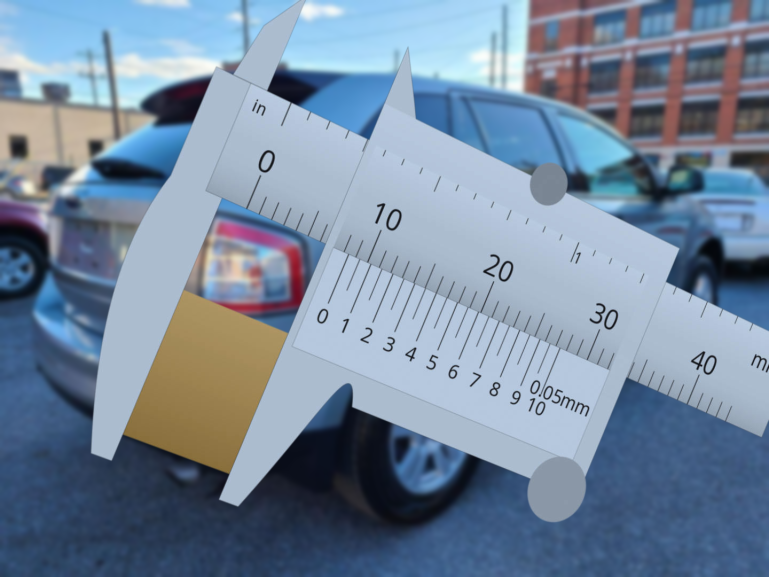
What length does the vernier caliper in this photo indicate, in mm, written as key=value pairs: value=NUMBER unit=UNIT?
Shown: value=8.4 unit=mm
